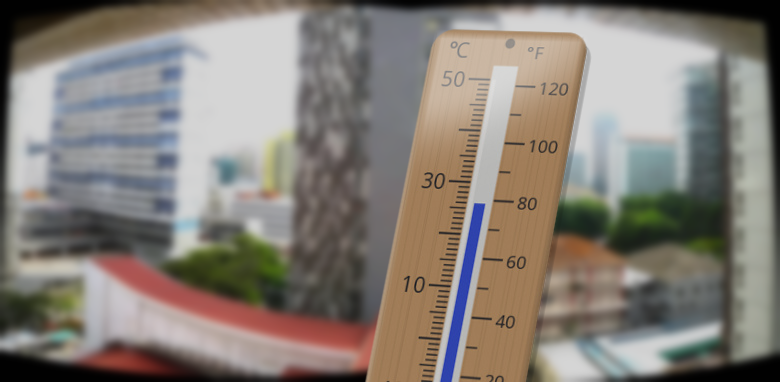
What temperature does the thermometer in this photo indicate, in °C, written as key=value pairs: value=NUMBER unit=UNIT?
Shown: value=26 unit=°C
